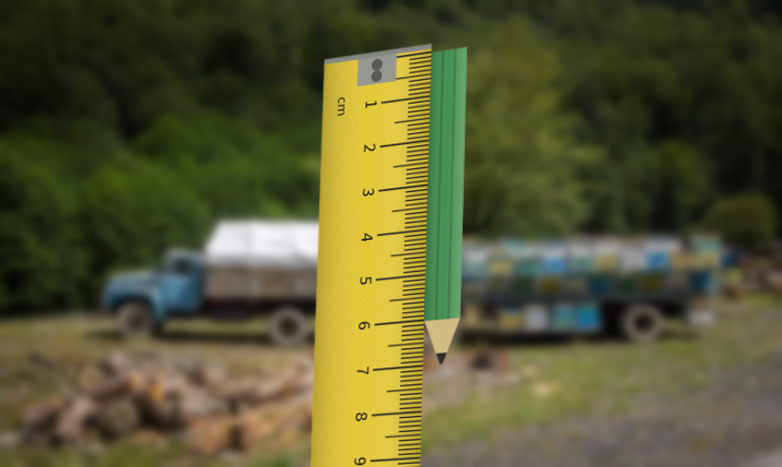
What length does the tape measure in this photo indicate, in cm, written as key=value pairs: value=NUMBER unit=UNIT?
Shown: value=7 unit=cm
